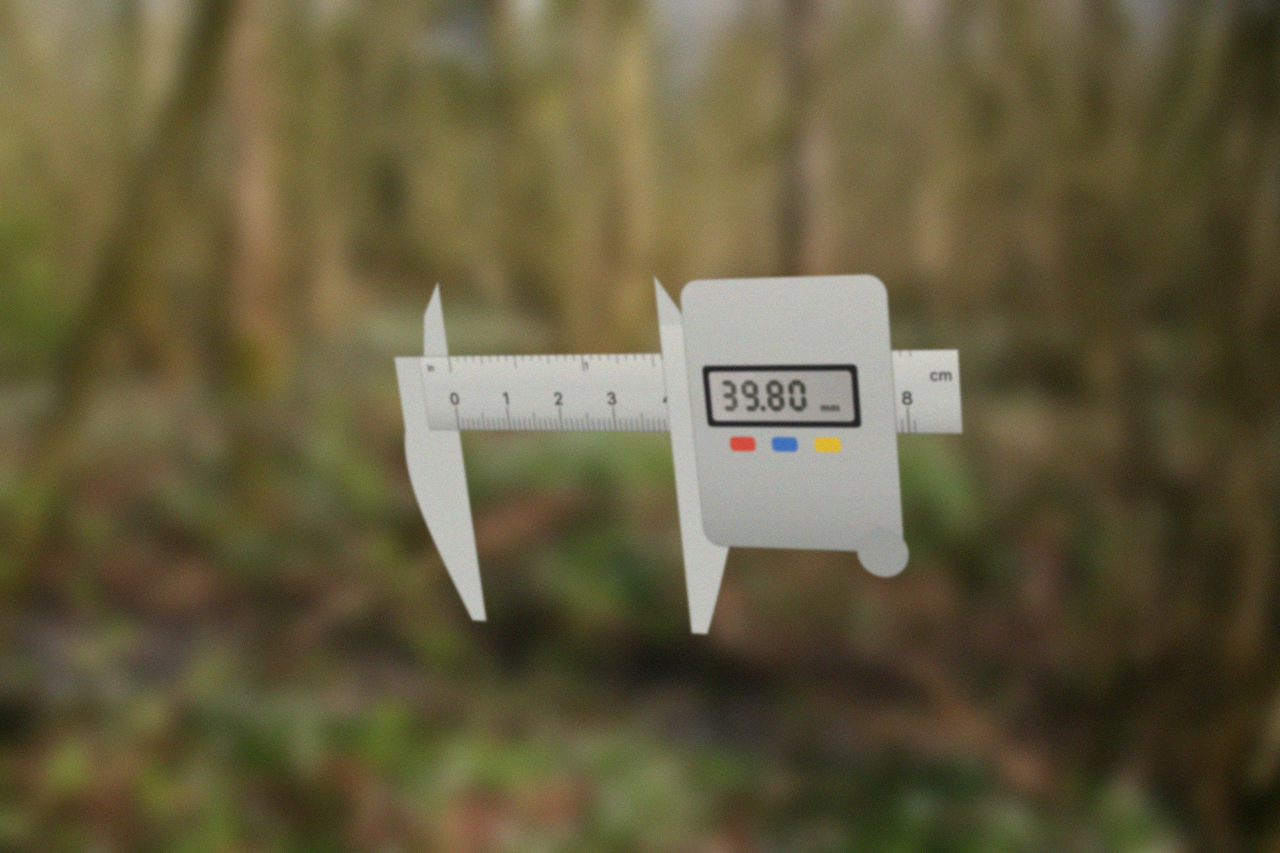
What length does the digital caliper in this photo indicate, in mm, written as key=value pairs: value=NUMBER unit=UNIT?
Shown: value=39.80 unit=mm
